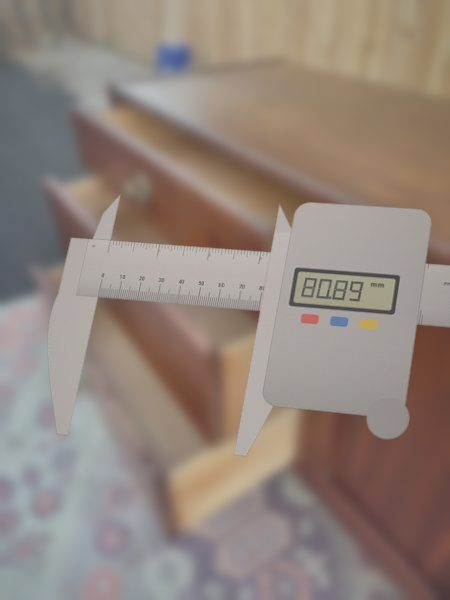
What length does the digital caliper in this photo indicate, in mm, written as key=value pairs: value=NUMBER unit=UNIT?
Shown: value=80.89 unit=mm
